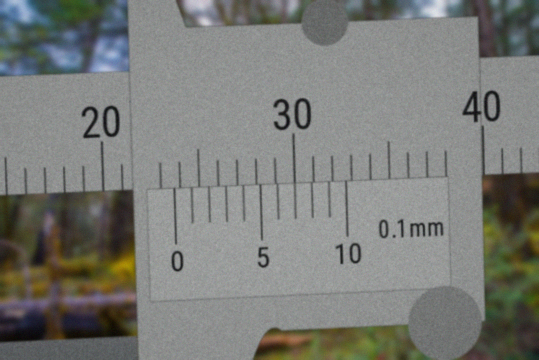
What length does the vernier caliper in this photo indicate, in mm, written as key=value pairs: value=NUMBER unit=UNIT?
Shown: value=23.7 unit=mm
